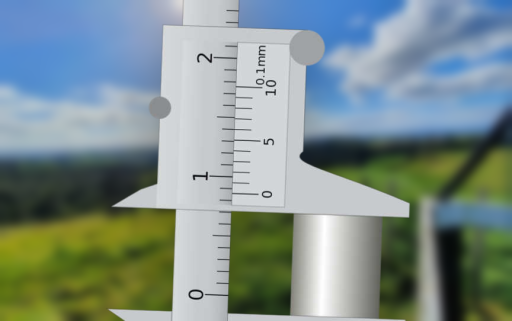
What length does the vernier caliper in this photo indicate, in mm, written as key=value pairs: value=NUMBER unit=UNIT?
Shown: value=8.6 unit=mm
